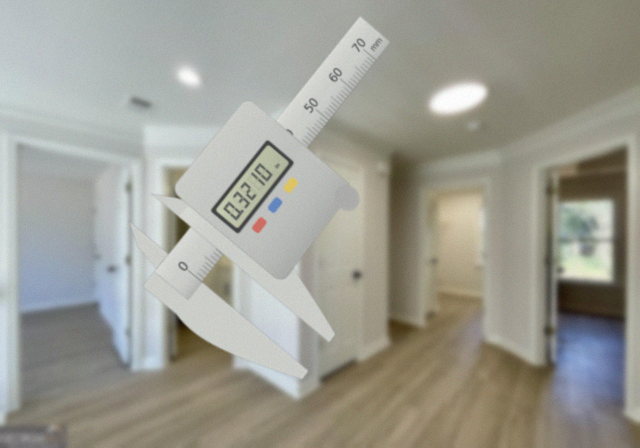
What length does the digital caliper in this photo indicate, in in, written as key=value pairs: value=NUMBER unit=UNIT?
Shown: value=0.3210 unit=in
